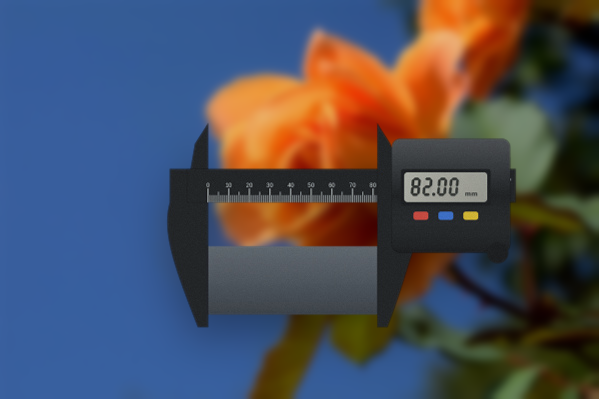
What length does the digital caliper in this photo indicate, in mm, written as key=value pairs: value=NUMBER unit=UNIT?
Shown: value=82.00 unit=mm
